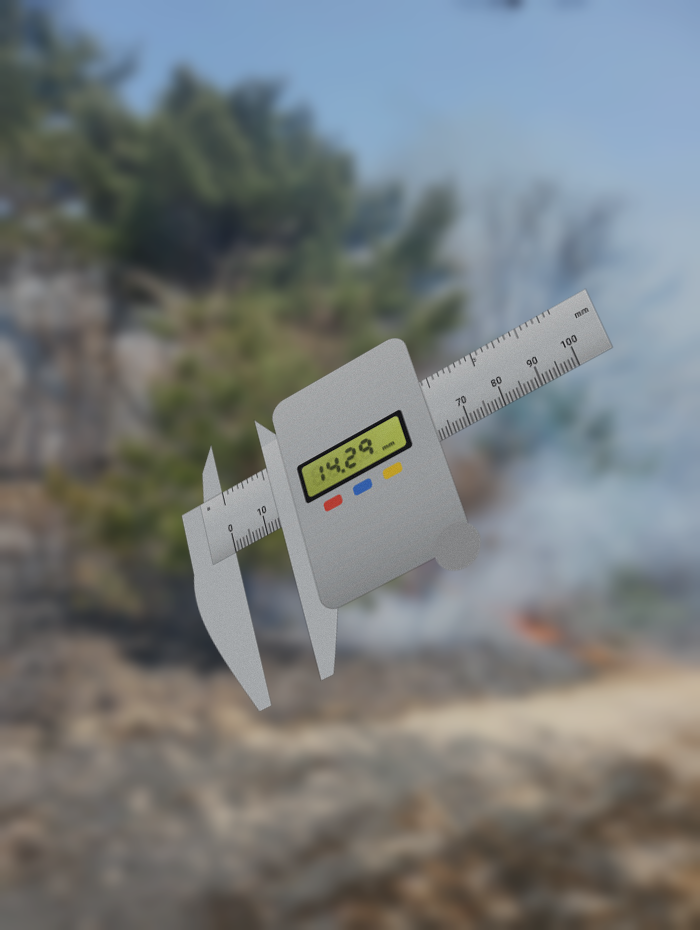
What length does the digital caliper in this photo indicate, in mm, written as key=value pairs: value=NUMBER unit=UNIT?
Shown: value=14.29 unit=mm
